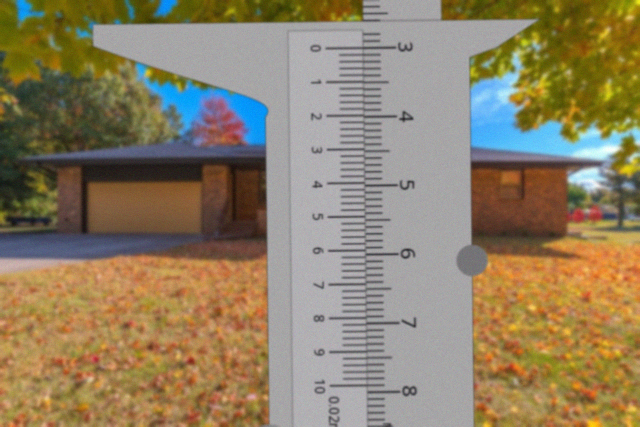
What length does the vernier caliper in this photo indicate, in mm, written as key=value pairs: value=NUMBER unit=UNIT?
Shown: value=30.0 unit=mm
